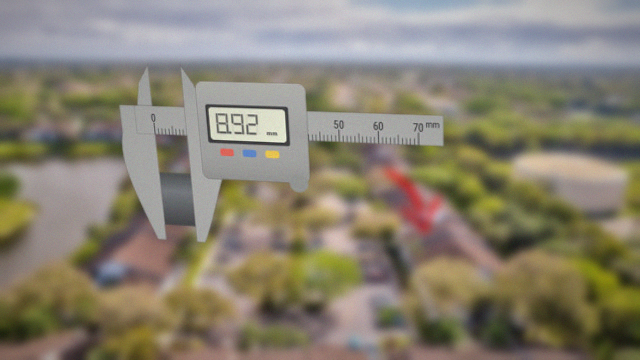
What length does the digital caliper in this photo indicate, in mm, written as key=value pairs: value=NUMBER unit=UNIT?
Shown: value=8.92 unit=mm
